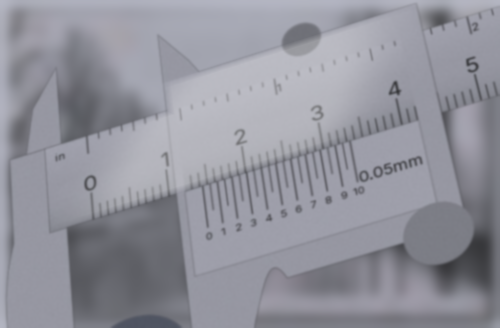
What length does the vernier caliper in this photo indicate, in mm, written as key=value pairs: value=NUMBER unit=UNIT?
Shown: value=14.4 unit=mm
